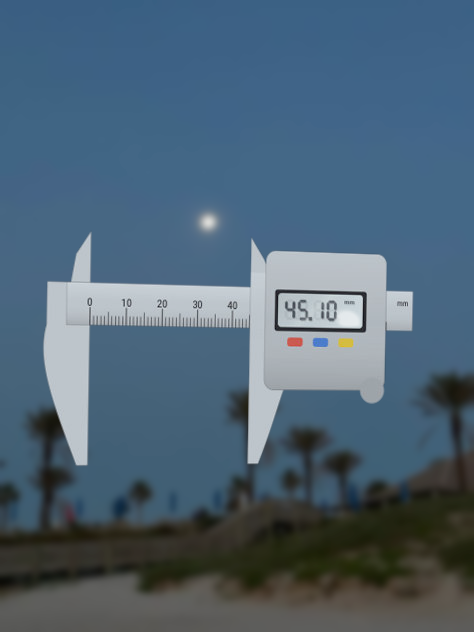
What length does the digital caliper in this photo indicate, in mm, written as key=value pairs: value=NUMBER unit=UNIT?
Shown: value=45.10 unit=mm
